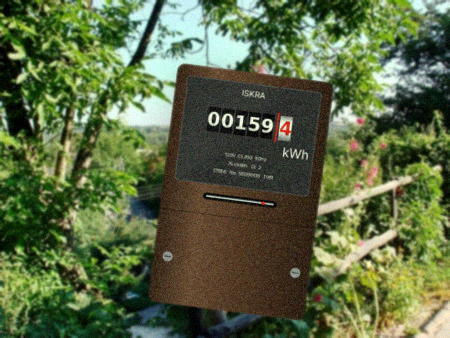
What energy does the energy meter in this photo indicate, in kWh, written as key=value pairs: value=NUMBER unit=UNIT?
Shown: value=159.4 unit=kWh
